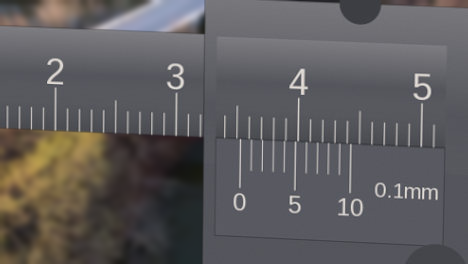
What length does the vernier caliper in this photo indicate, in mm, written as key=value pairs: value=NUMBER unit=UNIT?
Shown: value=35.3 unit=mm
